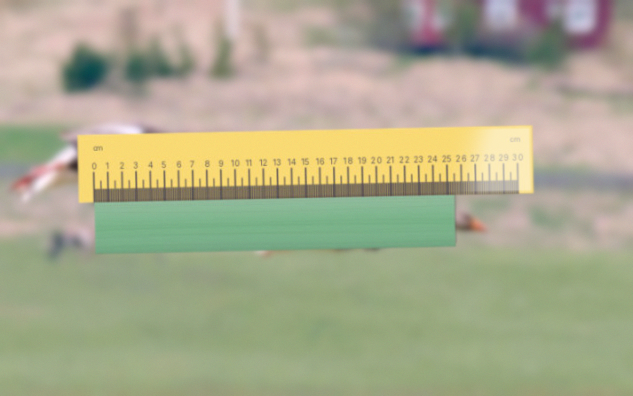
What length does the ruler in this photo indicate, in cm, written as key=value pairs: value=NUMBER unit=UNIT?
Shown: value=25.5 unit=cm
